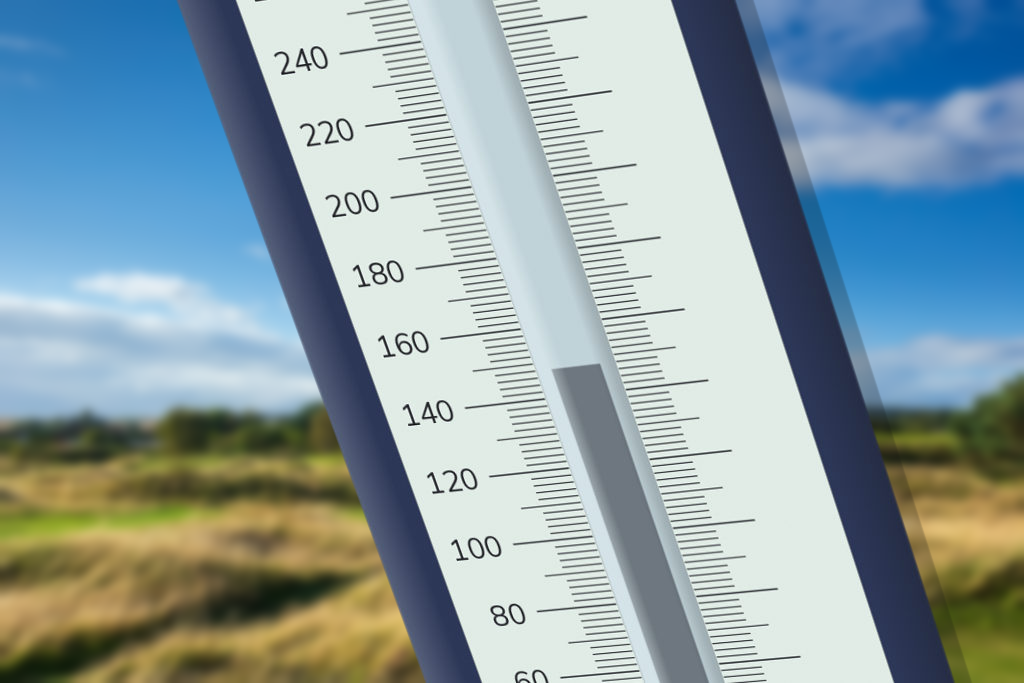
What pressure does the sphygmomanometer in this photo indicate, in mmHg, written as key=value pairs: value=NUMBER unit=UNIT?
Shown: value=148 unit=mmHg
